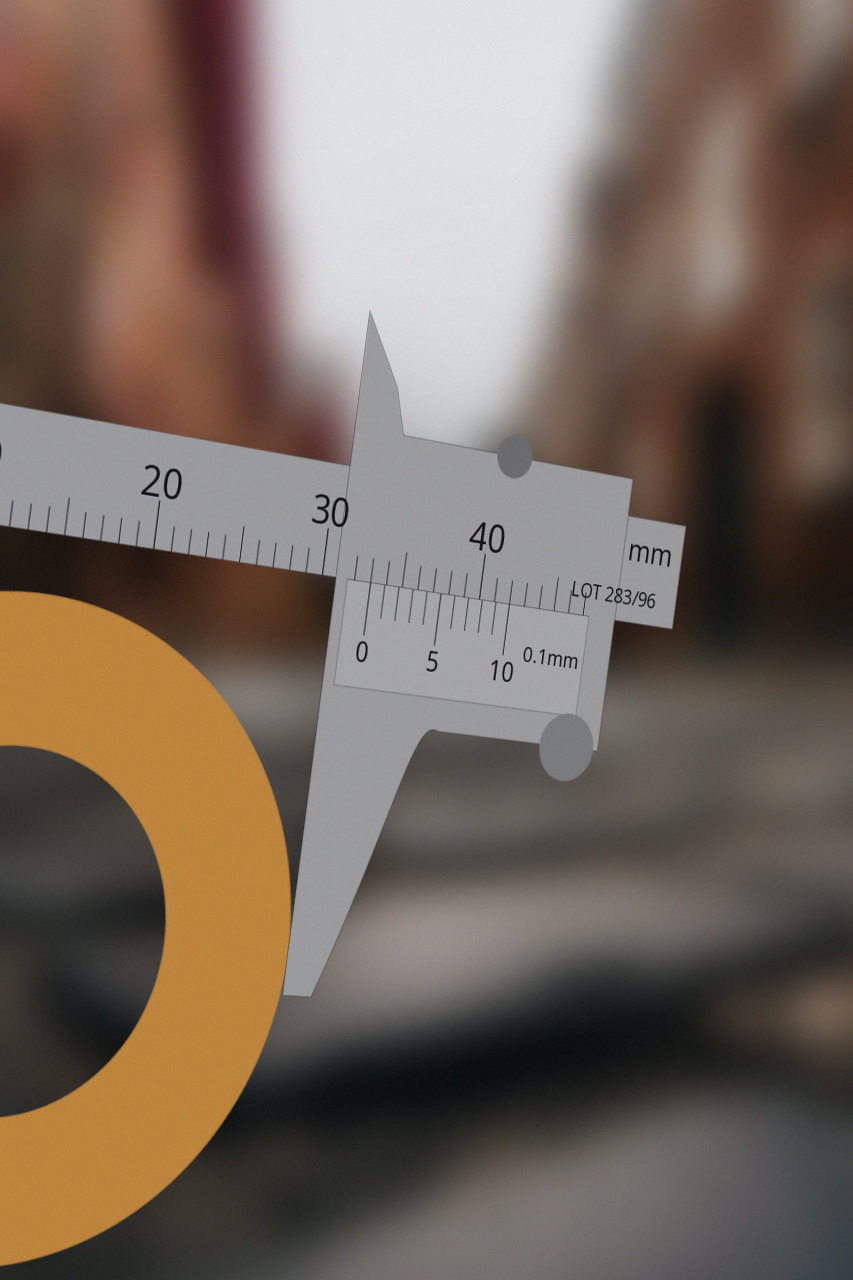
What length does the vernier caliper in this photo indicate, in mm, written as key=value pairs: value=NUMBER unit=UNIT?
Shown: value=33.0 unit=mm
